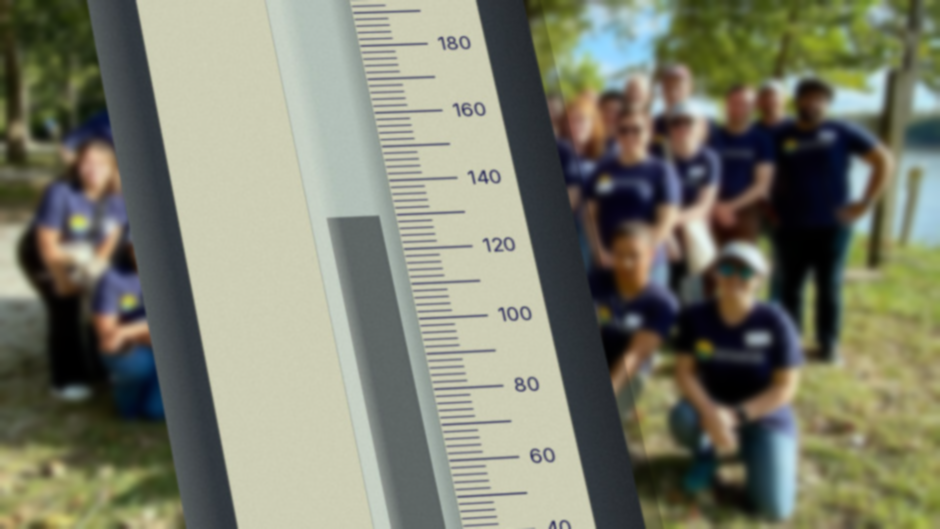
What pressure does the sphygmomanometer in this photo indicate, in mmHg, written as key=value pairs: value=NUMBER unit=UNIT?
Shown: value=130 unit=mmHg
